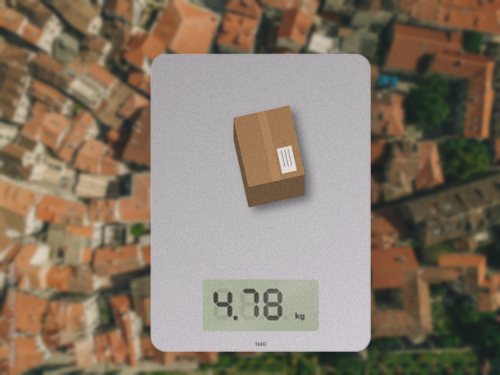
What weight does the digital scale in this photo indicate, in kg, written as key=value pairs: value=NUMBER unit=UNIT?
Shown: value=4.78 unit=kg
